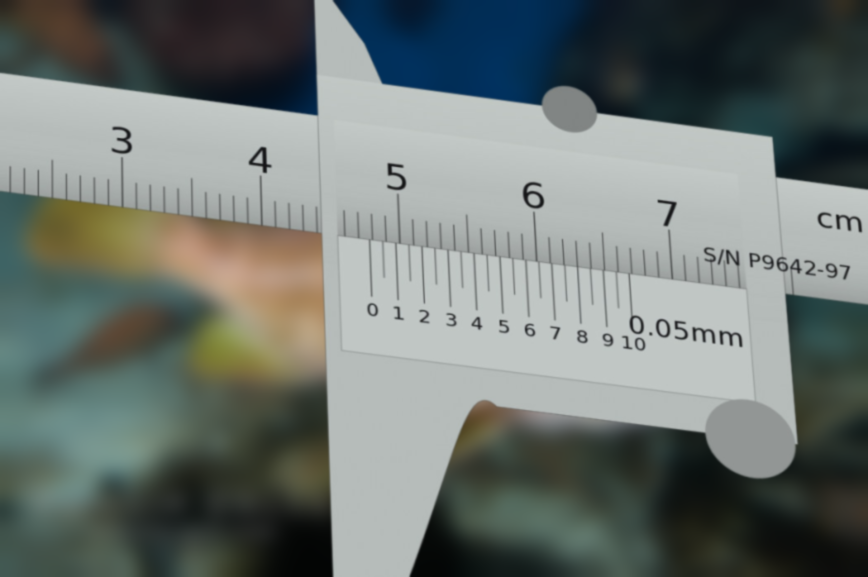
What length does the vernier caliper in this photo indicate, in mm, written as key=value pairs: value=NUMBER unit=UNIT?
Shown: value=47.8 unit=mm
